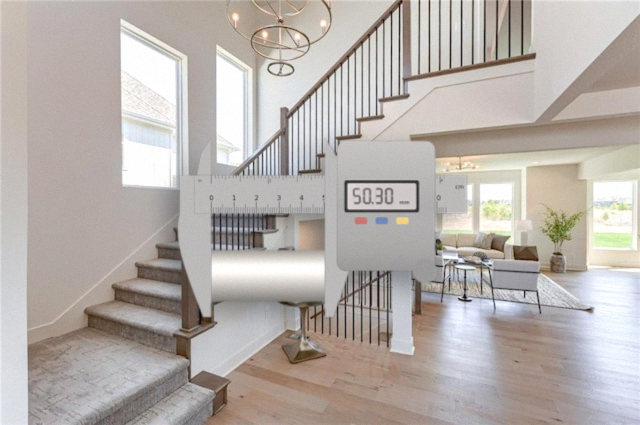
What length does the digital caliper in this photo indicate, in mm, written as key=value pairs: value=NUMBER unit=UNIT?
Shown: value=50.30 unit=mm
